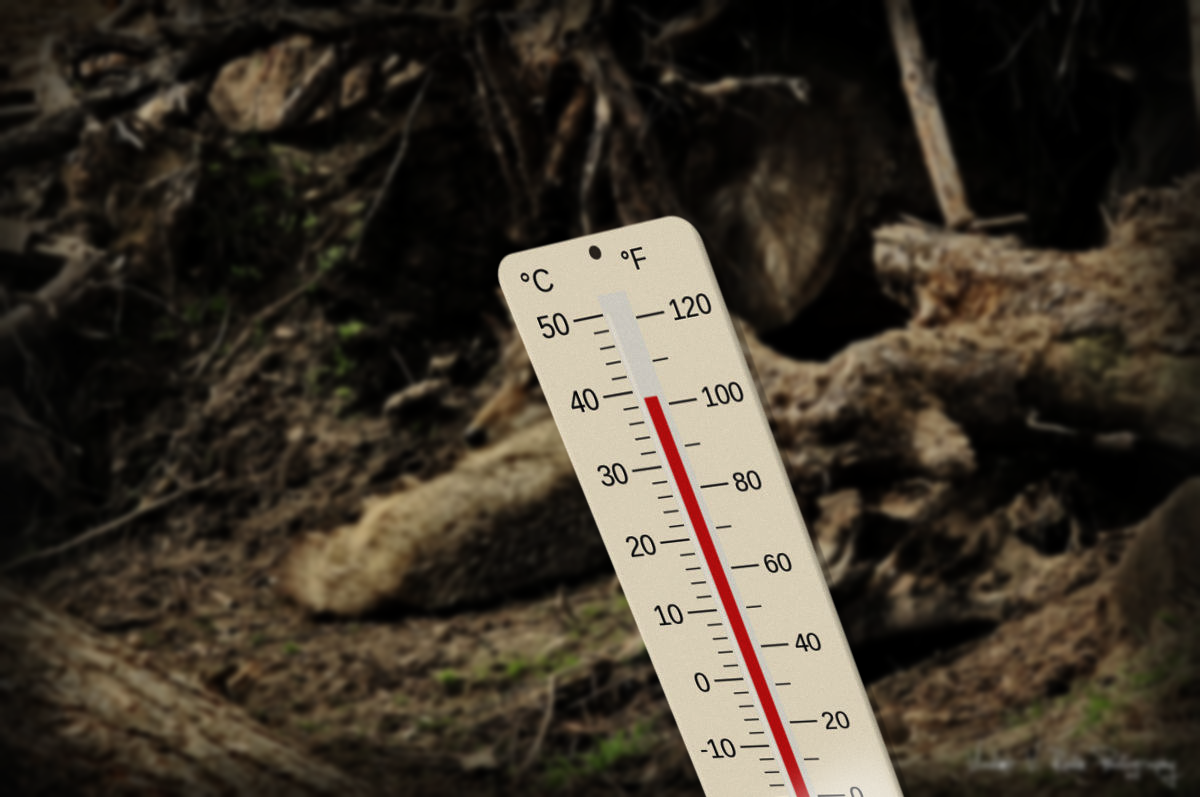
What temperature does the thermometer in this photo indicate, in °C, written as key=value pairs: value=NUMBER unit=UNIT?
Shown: value=39 unit=°C
